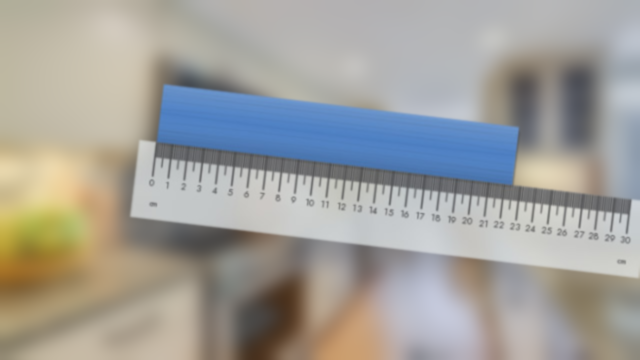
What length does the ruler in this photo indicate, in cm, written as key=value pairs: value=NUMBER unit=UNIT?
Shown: value=22.5 unit=cm
